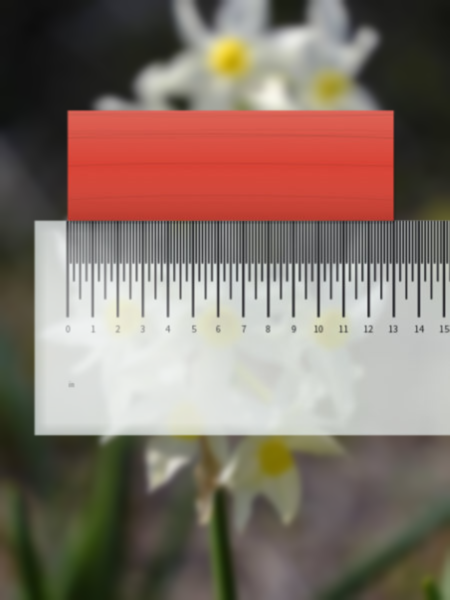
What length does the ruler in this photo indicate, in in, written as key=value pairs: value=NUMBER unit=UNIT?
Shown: value=13 unit=in
